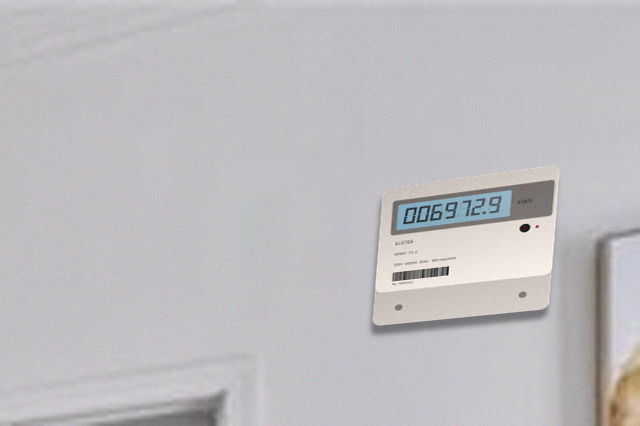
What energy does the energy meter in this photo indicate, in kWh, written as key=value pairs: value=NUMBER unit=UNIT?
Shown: value=6972.9 unit=kWh
